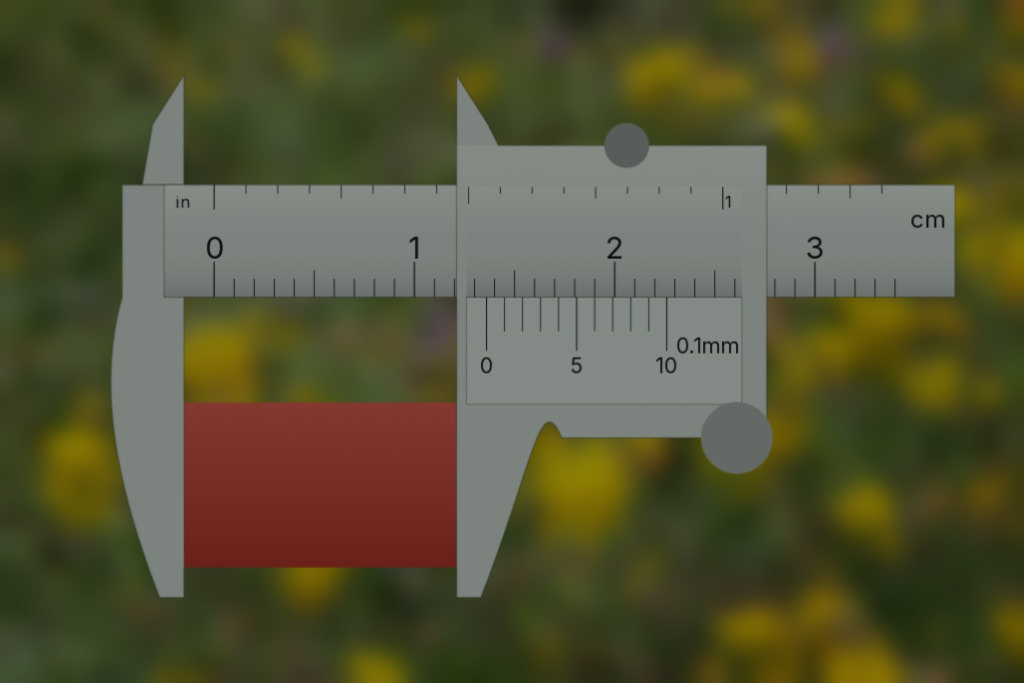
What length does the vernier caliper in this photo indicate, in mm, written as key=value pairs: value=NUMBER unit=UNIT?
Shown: value=13.6 unit=mm
